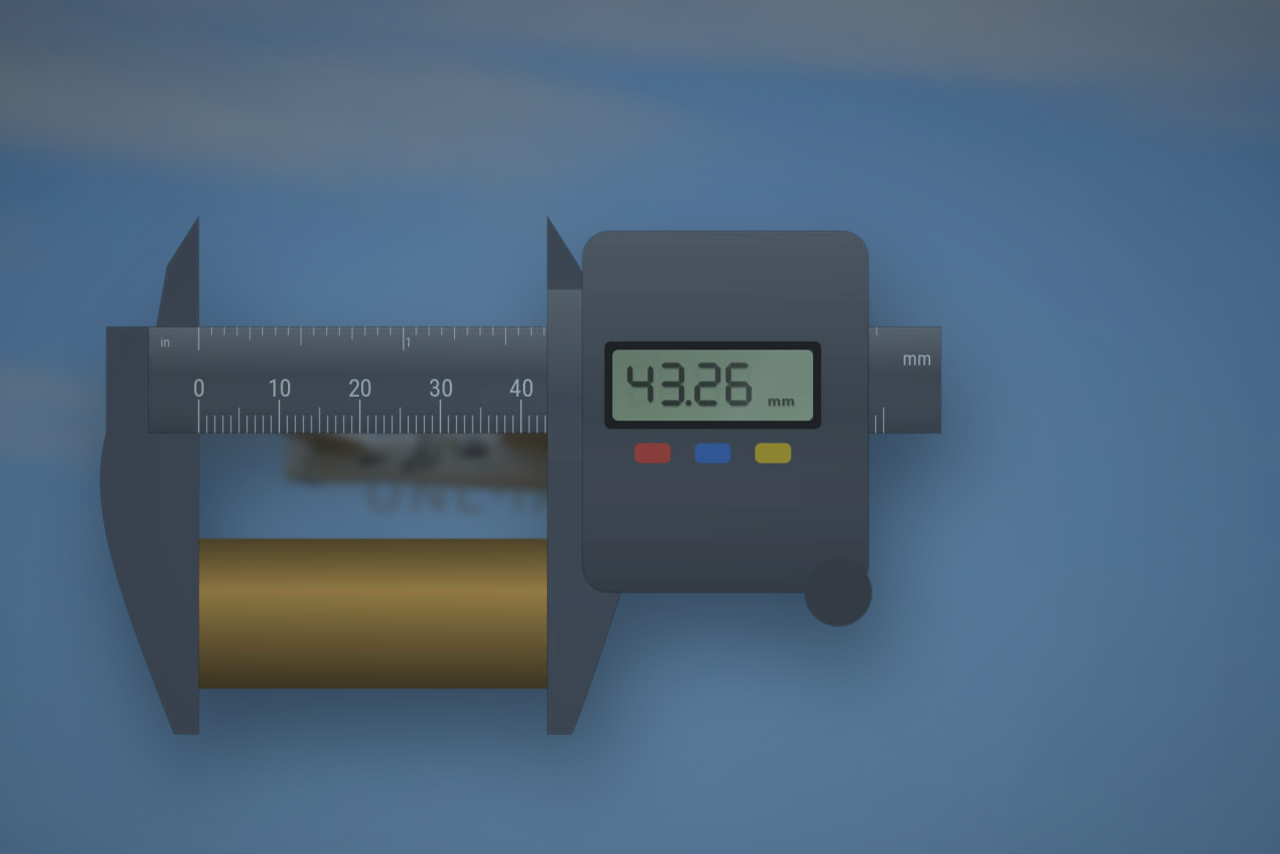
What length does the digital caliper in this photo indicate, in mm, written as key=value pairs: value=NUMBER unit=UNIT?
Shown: value=43.26 unit=mm
